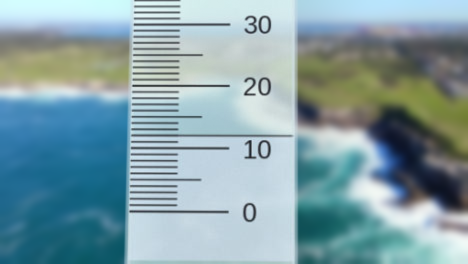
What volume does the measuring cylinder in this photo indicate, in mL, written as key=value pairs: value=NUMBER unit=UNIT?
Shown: value=12 unit=mL
